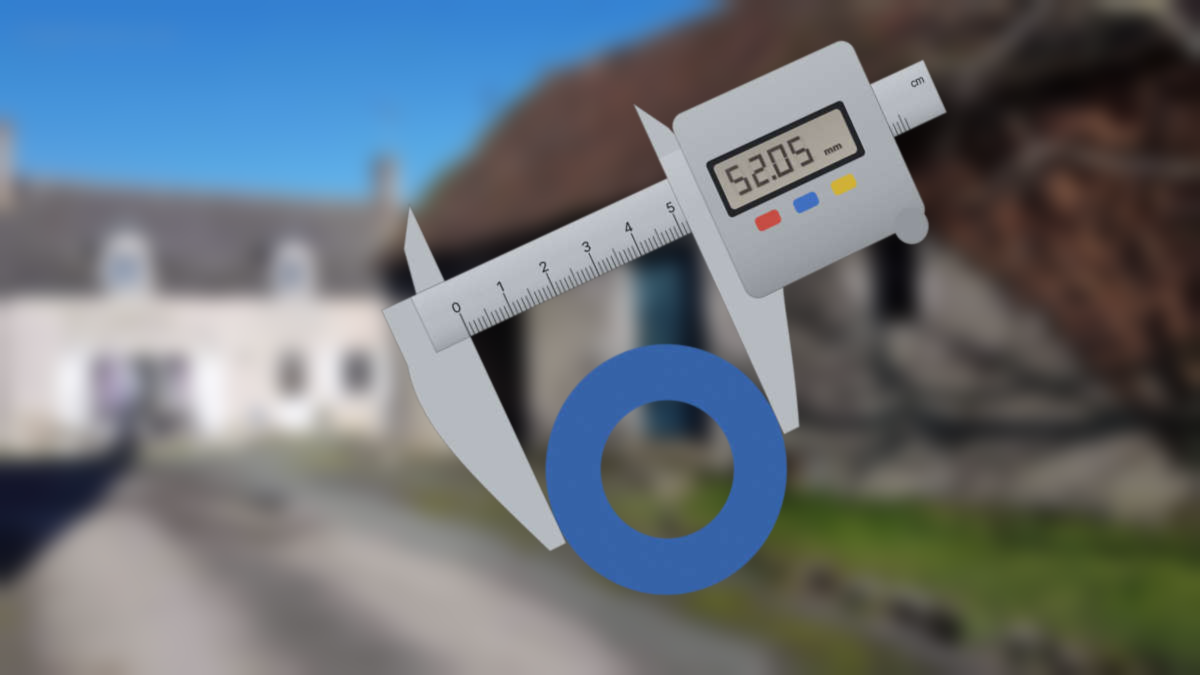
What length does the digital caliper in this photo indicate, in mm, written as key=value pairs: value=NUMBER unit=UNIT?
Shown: value=52.05 unit=mm
